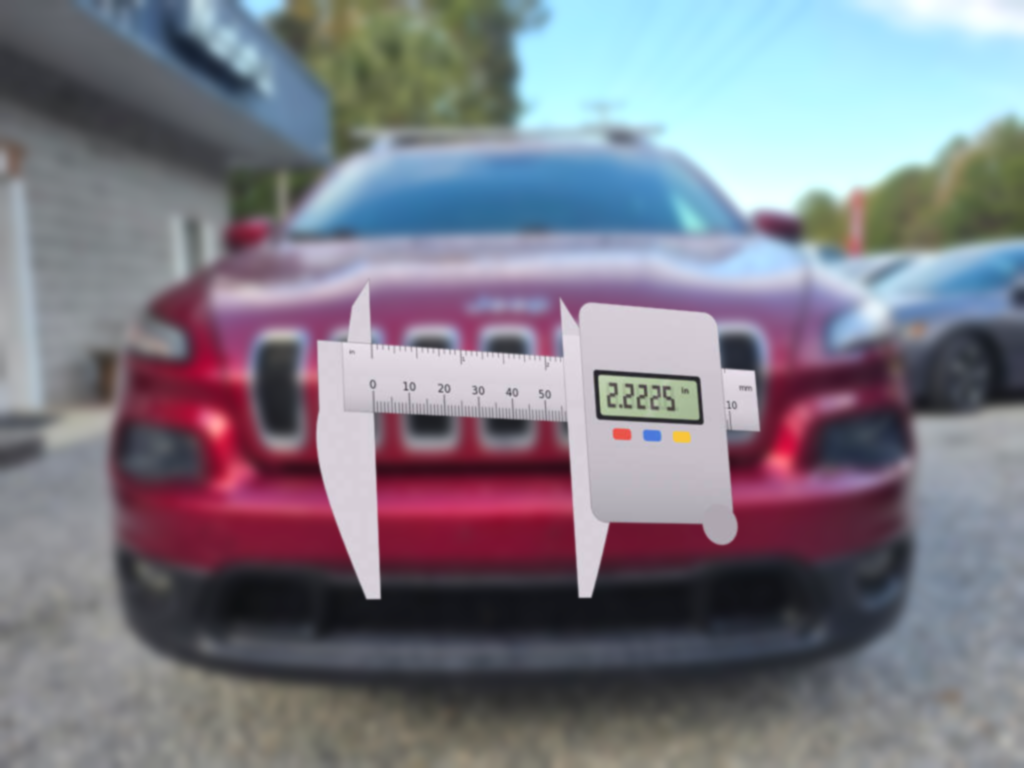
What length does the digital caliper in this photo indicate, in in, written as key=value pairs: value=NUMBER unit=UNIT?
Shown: value=2.2225 unit=in
